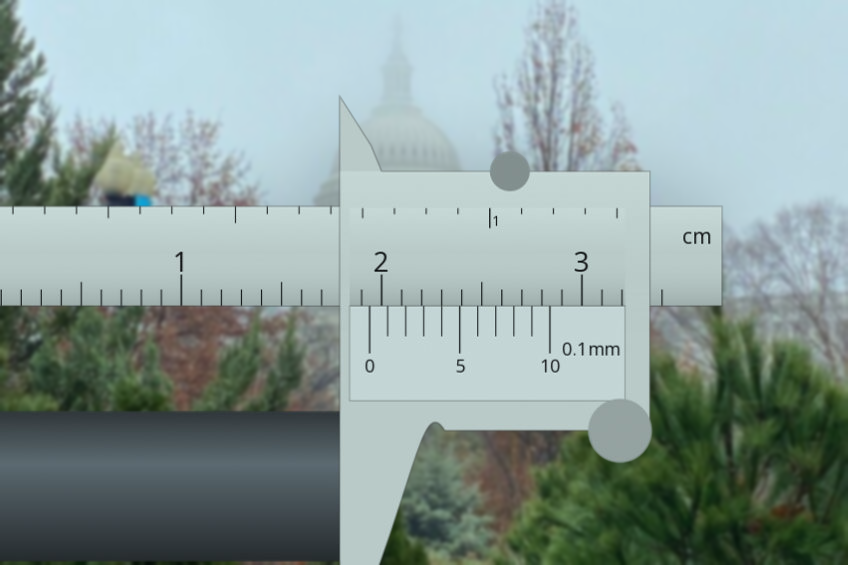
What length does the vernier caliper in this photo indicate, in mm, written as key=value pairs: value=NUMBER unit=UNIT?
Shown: value=19.4 unit=mm
